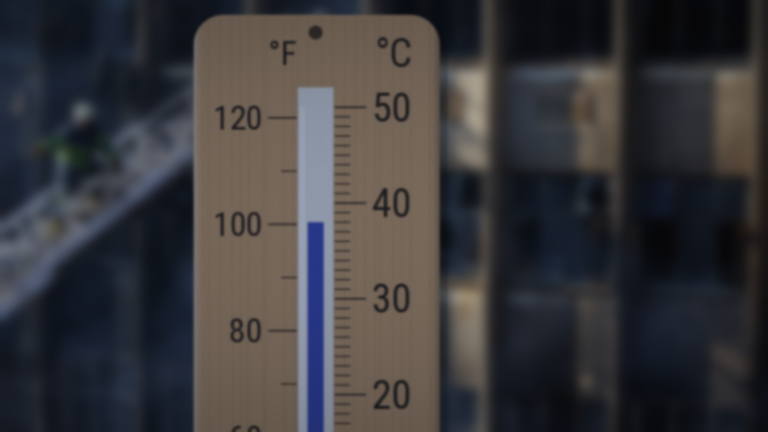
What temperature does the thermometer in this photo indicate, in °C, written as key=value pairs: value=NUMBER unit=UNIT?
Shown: value=38 unit=°C
